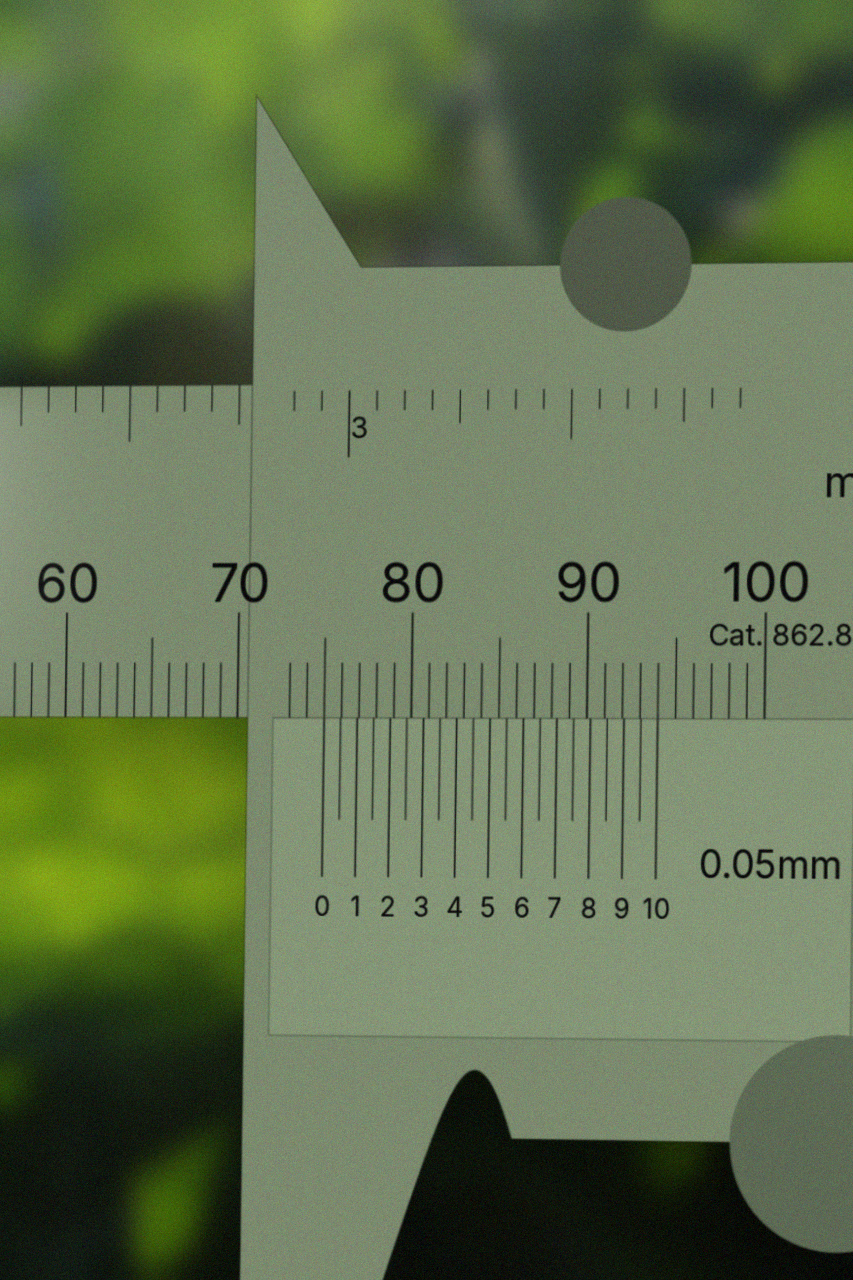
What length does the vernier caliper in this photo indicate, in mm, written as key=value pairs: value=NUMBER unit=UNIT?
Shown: value=75.0 unit=mm
